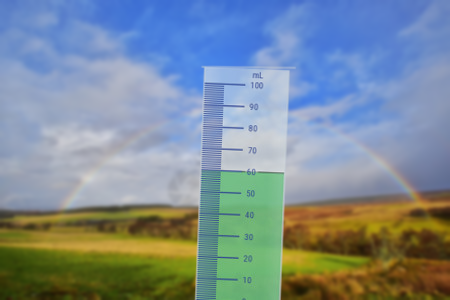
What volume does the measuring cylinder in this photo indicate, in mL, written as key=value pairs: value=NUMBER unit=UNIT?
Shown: value=60 unit=mL
